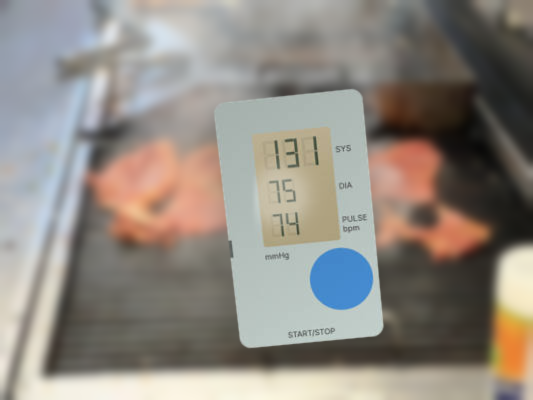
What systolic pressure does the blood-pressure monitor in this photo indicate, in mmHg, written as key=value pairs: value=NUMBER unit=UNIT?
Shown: value=131 unit=mmHg
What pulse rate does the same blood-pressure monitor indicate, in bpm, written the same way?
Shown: value=74 unit=bpm
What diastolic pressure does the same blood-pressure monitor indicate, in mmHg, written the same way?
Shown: value=75 unit=mmHg
